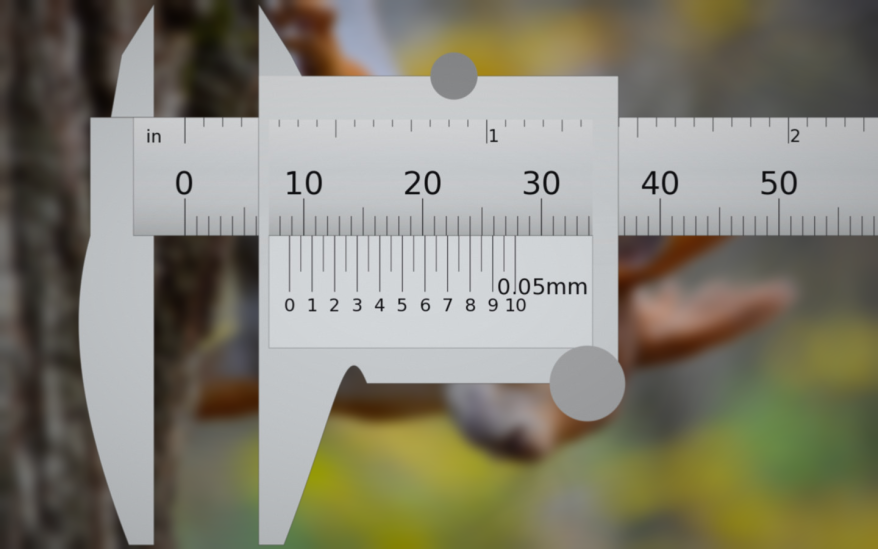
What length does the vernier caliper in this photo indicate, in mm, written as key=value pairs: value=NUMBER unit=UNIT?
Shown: value=8.8 unit=mm
